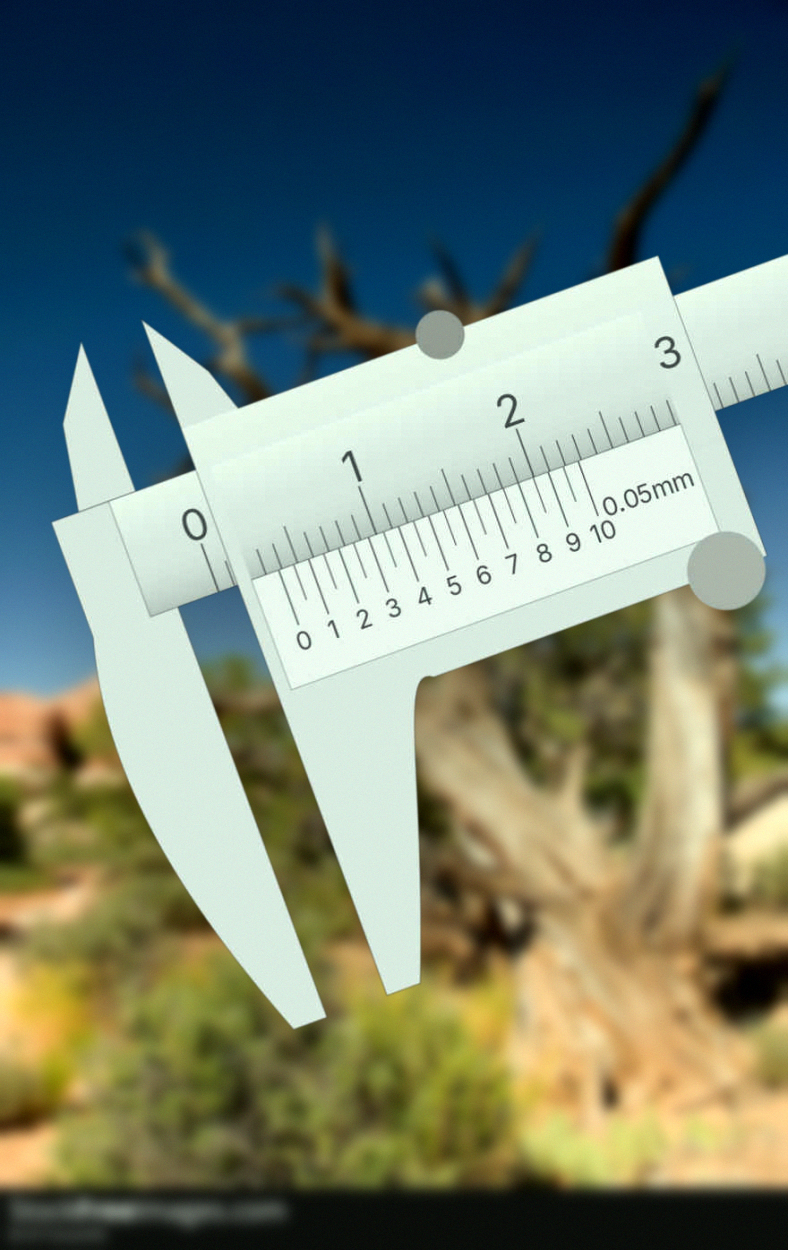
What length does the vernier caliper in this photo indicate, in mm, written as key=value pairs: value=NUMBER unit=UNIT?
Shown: value=3.8 unit=mm
